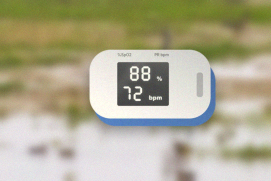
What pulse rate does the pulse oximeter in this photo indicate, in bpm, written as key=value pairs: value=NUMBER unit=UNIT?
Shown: value=72 unit=bpm
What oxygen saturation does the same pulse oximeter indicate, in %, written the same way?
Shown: value=88 unit=%
